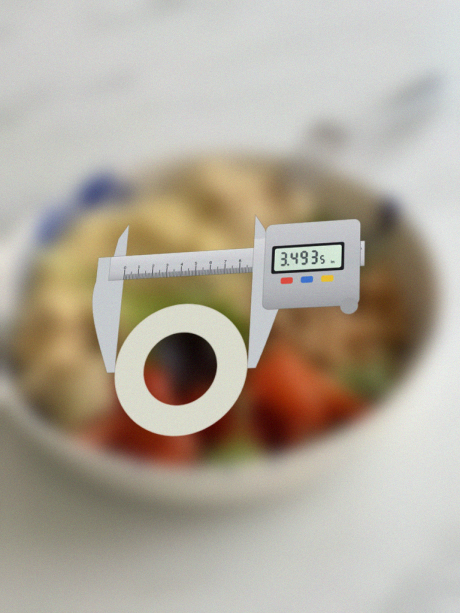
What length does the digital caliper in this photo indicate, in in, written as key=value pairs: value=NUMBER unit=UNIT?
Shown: value=3.4935 unit=in
